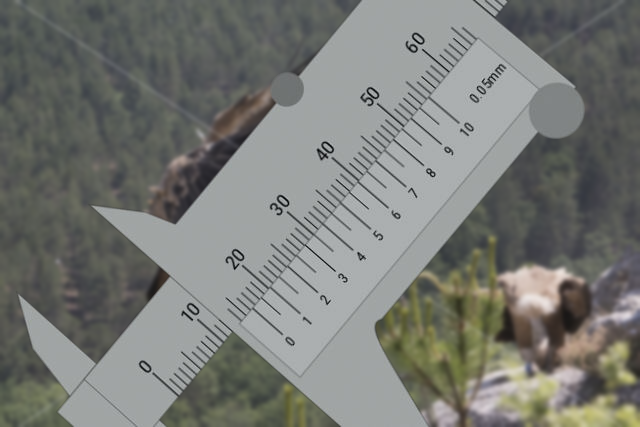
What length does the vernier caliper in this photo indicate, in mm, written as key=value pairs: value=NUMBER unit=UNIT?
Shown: value=16.4 unit=mm
